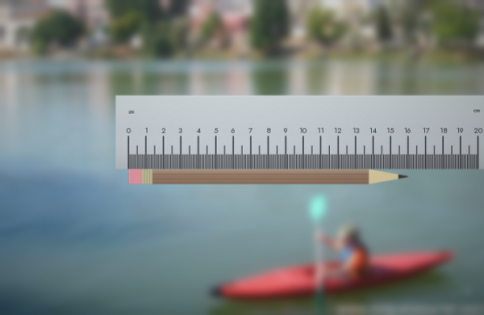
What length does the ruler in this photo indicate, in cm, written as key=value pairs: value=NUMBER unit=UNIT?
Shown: value=16 unit=cm
